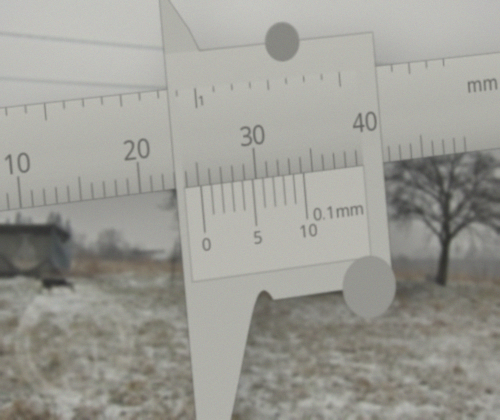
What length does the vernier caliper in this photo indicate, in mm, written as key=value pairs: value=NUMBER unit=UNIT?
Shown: value=25.2 unit=mm
